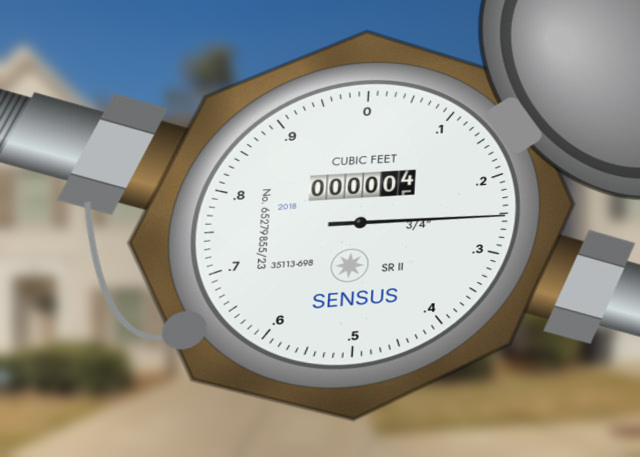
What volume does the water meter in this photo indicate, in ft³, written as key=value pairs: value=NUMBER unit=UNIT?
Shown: value=4.25 unit=ft³
